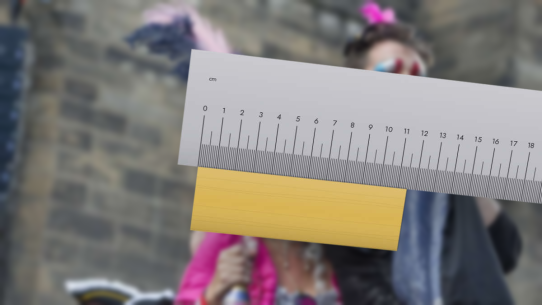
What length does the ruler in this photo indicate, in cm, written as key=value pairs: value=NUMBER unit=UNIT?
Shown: value=11.5 unit=cm
